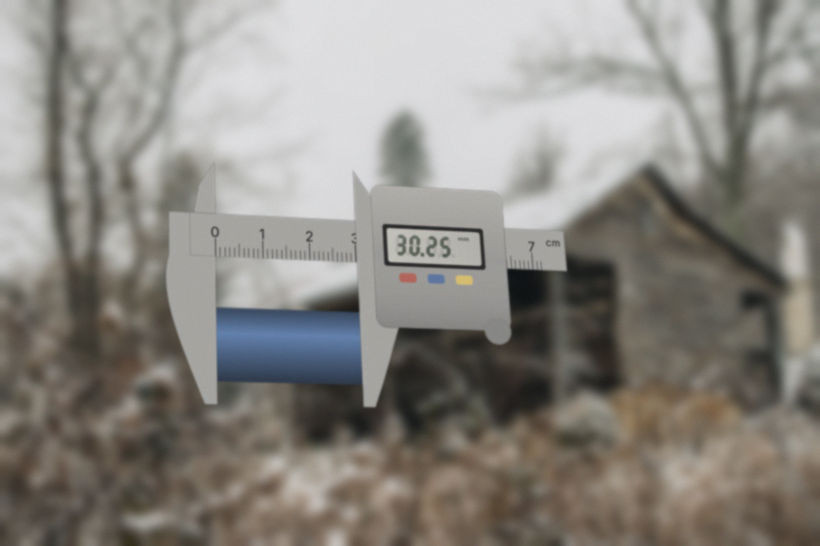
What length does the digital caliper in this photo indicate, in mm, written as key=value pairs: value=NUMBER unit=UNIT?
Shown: value=30.25 unit=mm
